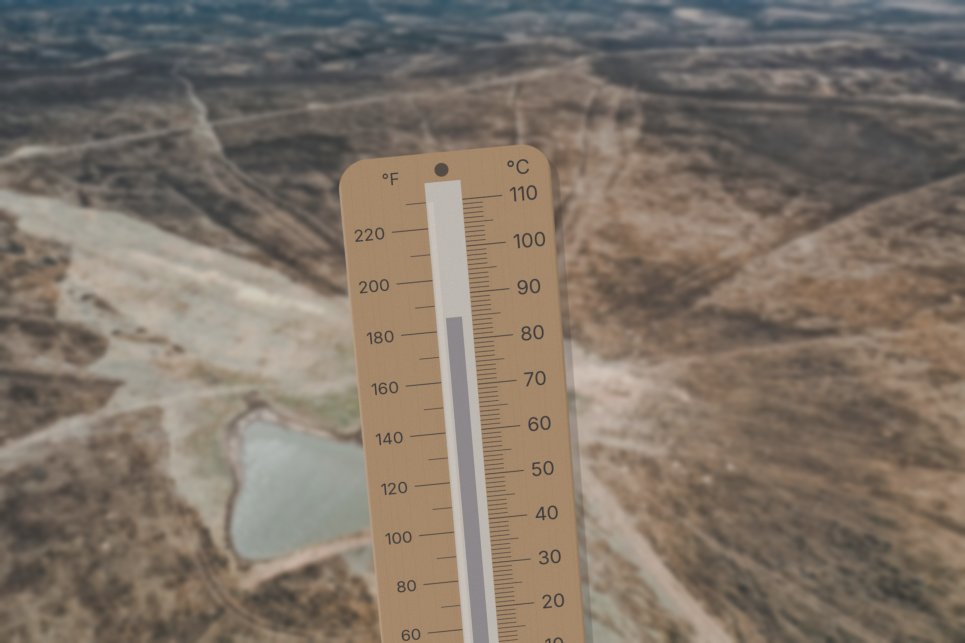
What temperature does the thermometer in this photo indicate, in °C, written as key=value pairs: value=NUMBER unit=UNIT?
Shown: value=85 unit=°C
